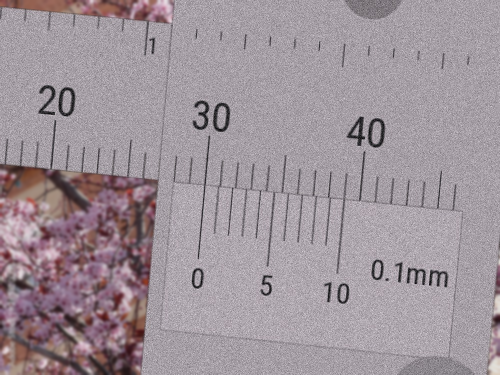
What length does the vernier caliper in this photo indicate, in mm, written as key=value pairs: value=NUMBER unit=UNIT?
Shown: value=30.0 unit=mm
